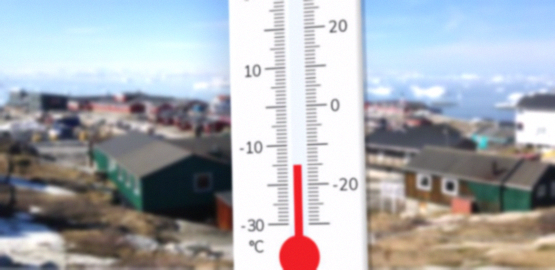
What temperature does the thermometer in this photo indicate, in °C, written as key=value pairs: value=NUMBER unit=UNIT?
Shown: value=-15 unit=°C
